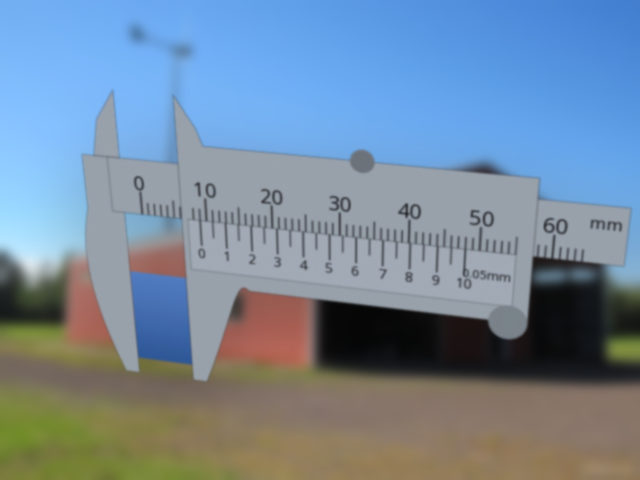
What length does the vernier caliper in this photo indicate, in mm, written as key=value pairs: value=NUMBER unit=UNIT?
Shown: value=9.0 unit=mm
